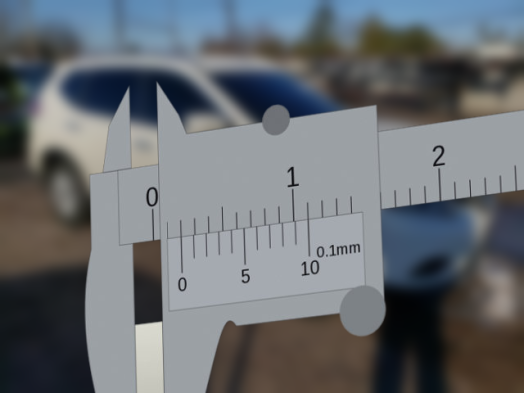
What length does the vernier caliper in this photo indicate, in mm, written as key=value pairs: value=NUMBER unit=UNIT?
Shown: value=2.0 unit=mm
